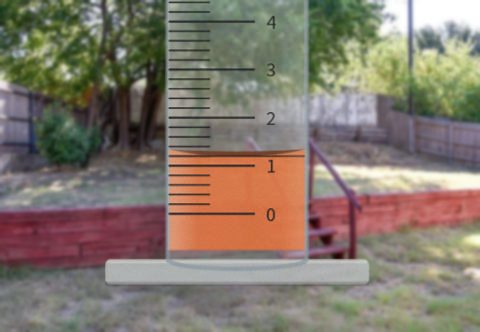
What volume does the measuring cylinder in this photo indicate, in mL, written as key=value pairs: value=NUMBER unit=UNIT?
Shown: value=1.2 unit=mL
